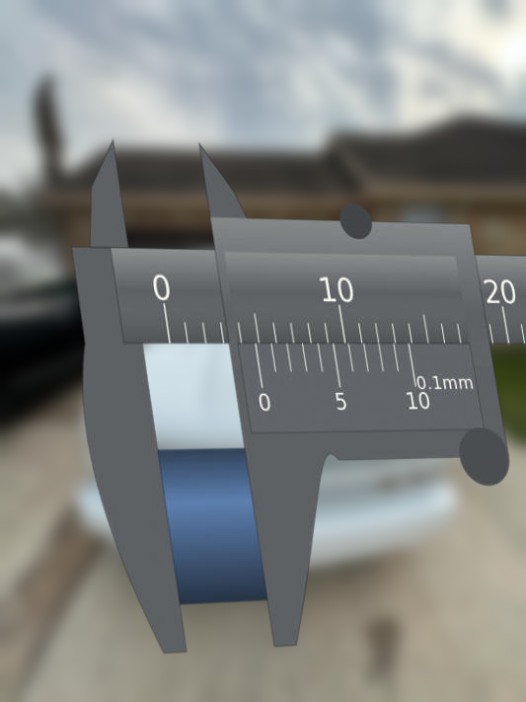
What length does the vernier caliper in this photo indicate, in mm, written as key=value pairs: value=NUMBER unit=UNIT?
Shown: value=4.8 unit=mm
